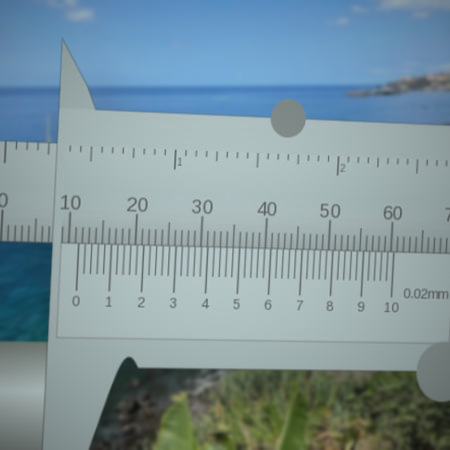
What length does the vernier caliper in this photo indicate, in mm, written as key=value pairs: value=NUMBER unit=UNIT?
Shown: value=11.5 unit=mm
